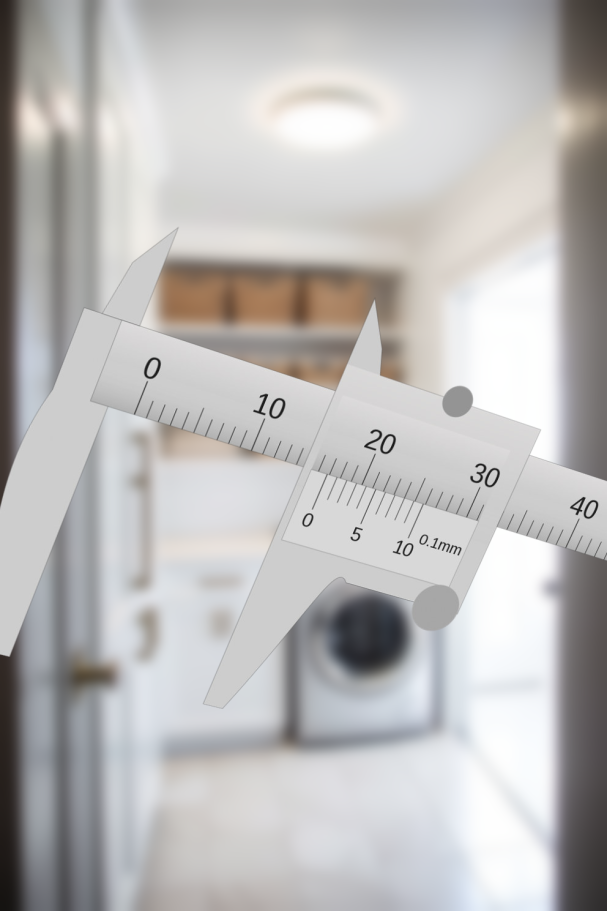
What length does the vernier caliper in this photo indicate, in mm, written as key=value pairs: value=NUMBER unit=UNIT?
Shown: value=16.8 unit=mm
